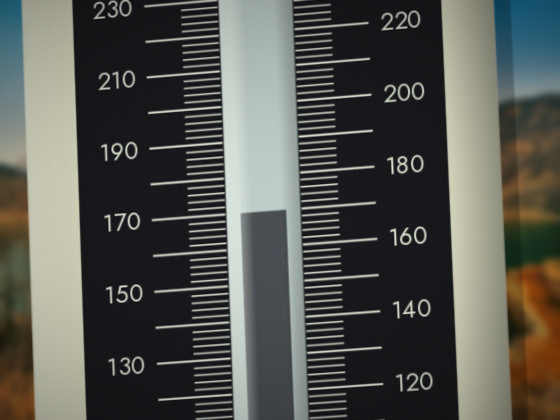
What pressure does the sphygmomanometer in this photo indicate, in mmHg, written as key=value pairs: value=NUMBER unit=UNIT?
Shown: value=170 unit=mmHg
